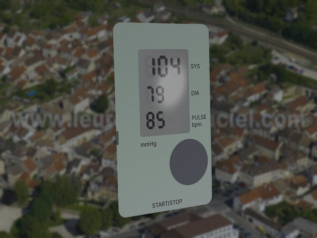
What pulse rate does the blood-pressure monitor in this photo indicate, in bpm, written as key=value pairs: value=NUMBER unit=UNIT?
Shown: value=85 unit=bpm
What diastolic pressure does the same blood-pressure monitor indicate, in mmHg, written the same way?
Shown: value=79 unit=mmHg
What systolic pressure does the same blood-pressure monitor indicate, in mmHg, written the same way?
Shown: value=104 unit=mmHg
